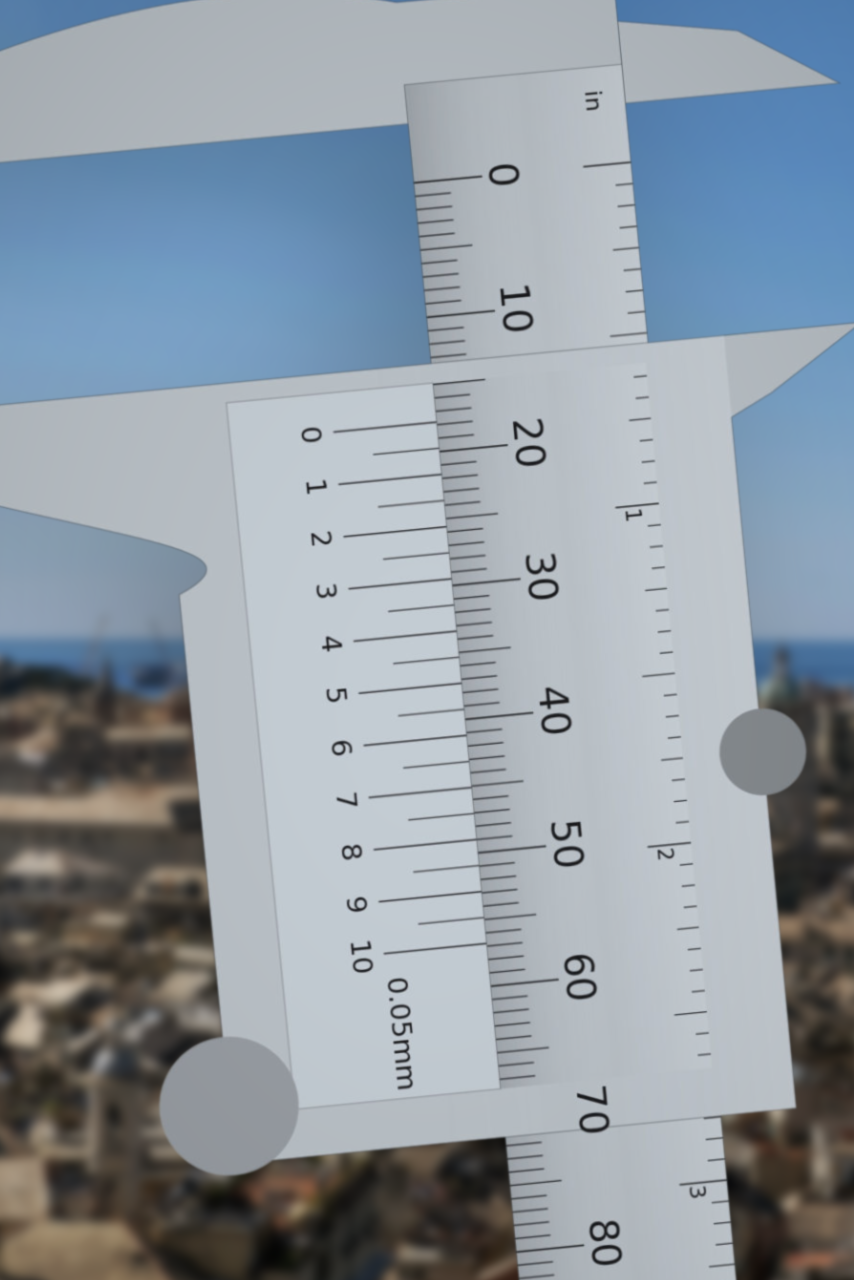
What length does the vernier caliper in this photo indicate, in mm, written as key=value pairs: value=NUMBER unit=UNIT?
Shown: value=17.8 unit=mm
